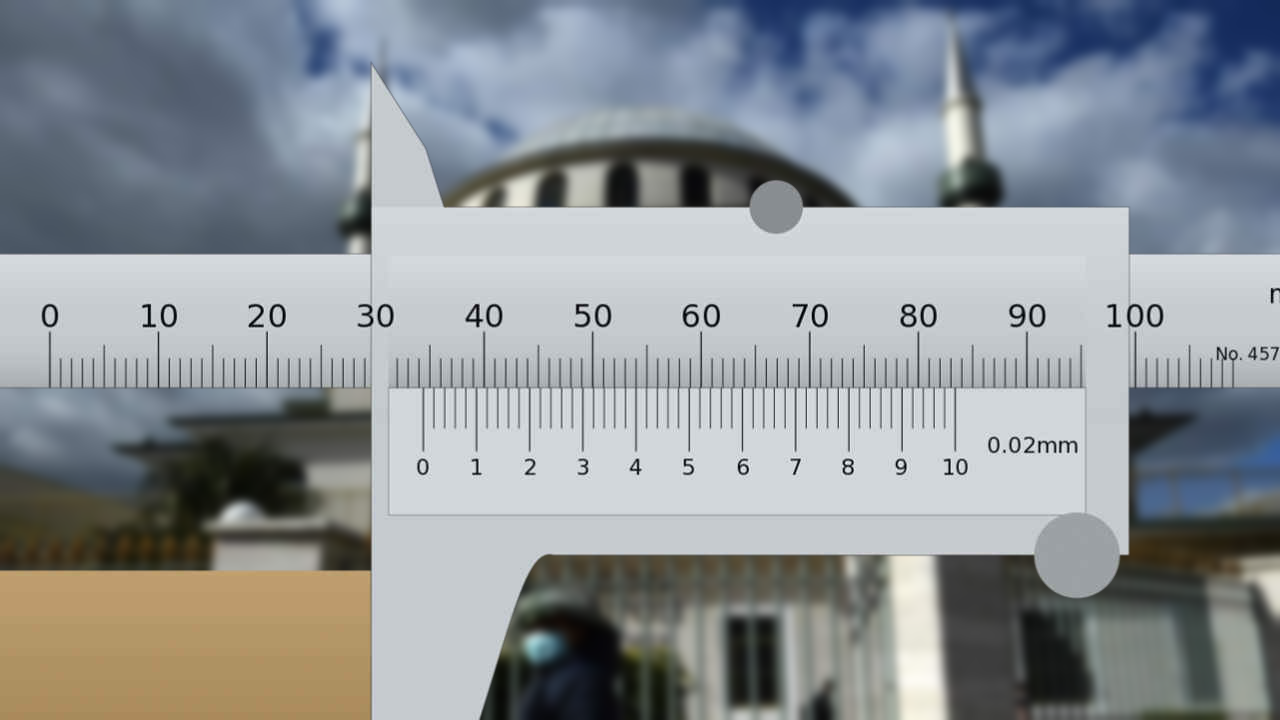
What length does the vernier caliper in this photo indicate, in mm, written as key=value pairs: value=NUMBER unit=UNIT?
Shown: value=34.4 unit=mm
